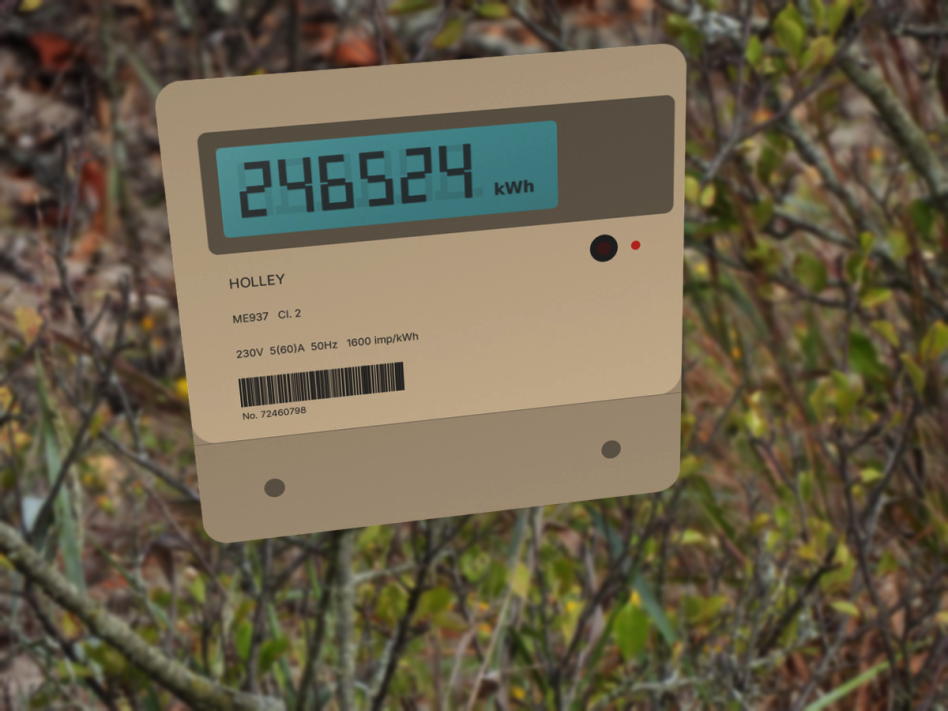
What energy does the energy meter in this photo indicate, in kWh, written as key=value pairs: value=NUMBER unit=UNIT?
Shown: value=246524 unit=kWh
